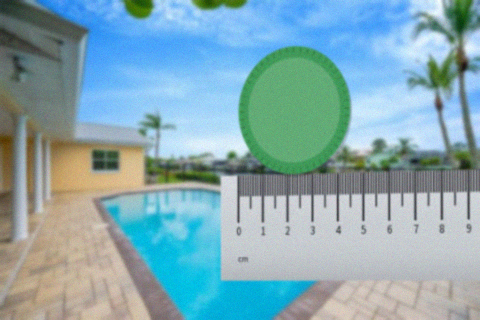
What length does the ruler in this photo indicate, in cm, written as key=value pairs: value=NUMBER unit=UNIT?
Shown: value=4.5 unit=cm
